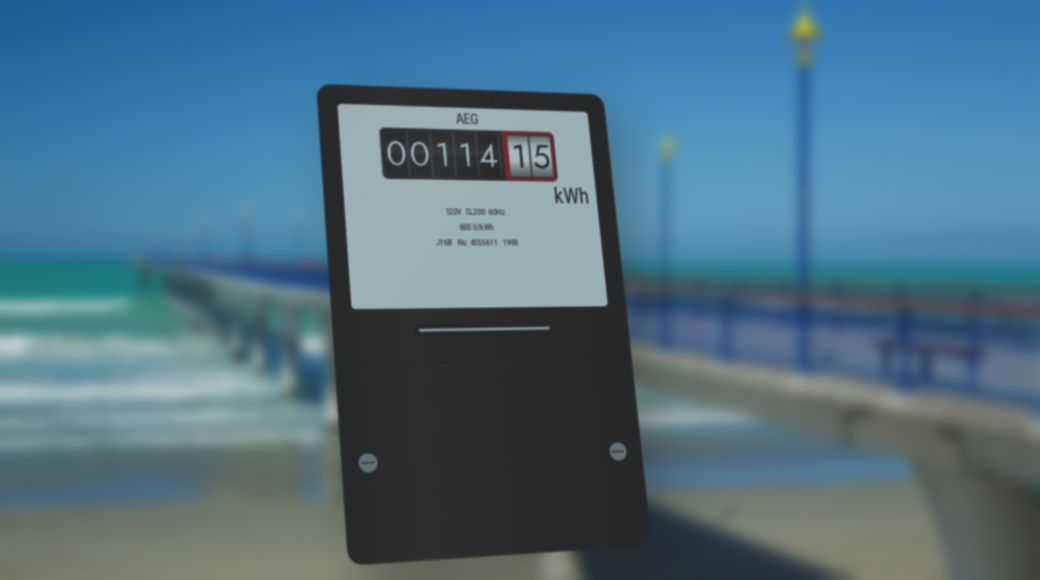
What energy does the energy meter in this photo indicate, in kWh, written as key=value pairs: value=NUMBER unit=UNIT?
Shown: value=114.15 unit=kWh
